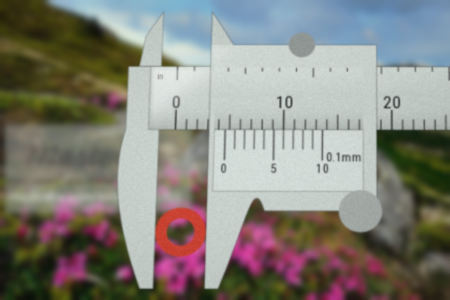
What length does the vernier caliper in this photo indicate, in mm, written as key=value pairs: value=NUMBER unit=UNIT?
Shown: value=4.6 unit=mm
